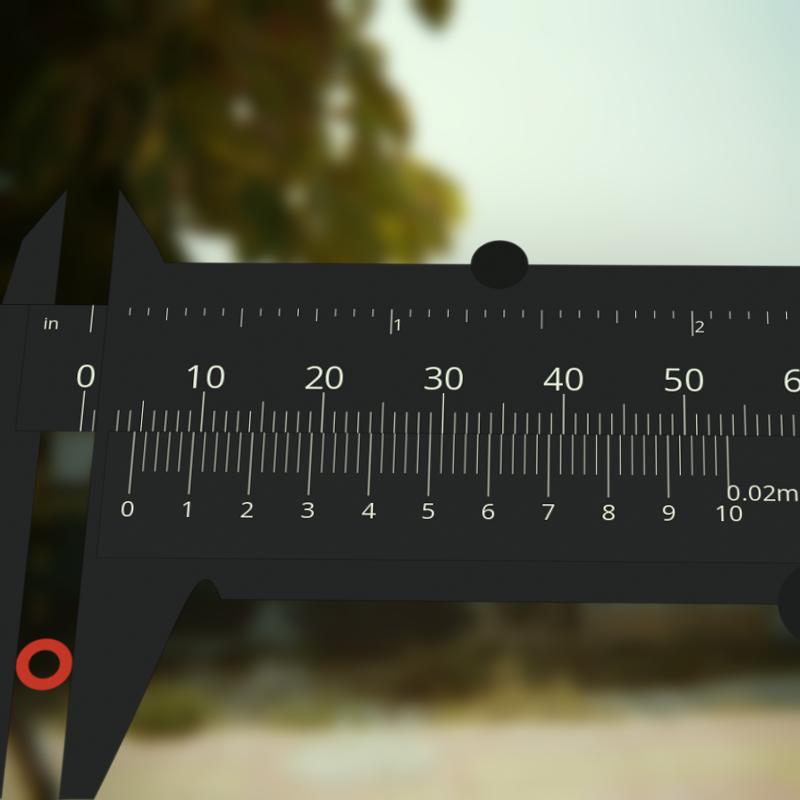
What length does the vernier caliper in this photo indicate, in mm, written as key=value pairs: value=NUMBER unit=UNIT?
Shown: value=4.5 unit=mm
